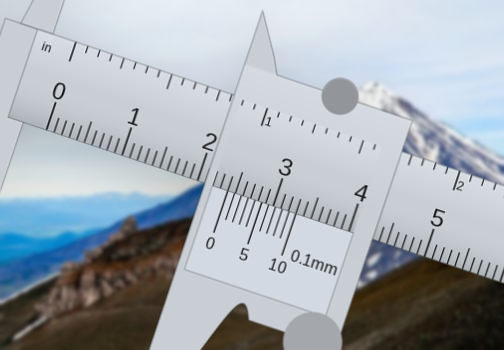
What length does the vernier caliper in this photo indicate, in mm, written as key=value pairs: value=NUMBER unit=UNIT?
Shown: value=24.0 unit=mm
